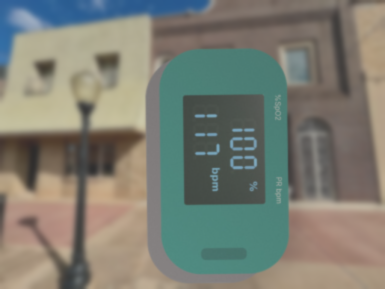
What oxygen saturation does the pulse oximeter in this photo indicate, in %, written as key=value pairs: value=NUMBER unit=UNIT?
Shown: value=100 unit=%
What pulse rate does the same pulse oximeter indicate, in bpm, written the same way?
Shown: value=117 unit=bpm
